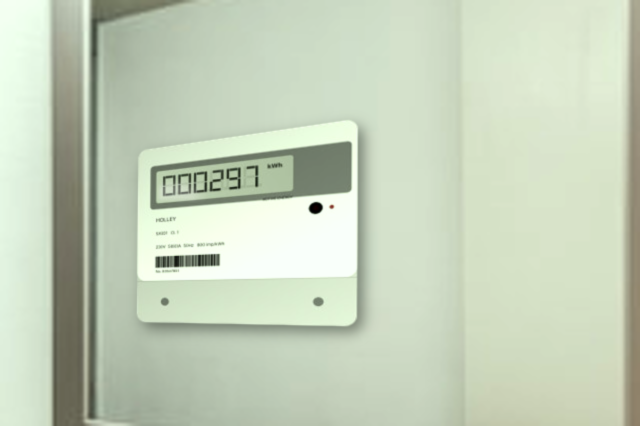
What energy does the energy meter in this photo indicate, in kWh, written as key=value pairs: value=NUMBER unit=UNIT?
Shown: value=297 unit=kWh
